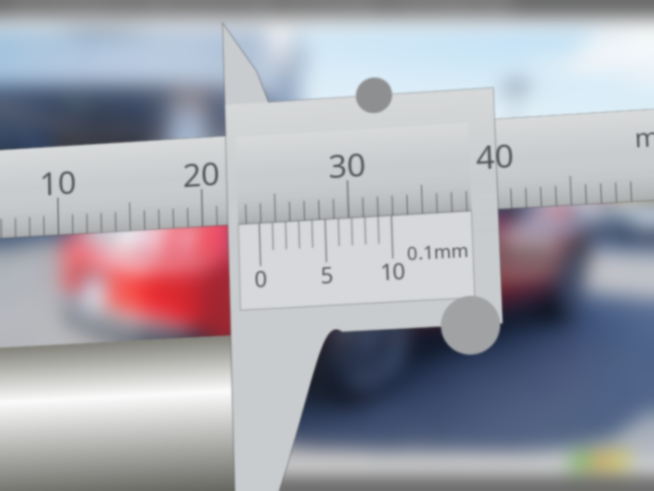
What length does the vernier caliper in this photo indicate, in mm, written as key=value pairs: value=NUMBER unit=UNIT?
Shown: value=23.9 unit=mm
